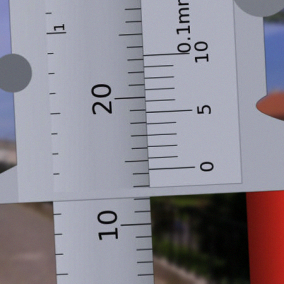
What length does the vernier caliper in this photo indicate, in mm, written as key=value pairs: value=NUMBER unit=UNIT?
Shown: value=14.3 unit=mm
